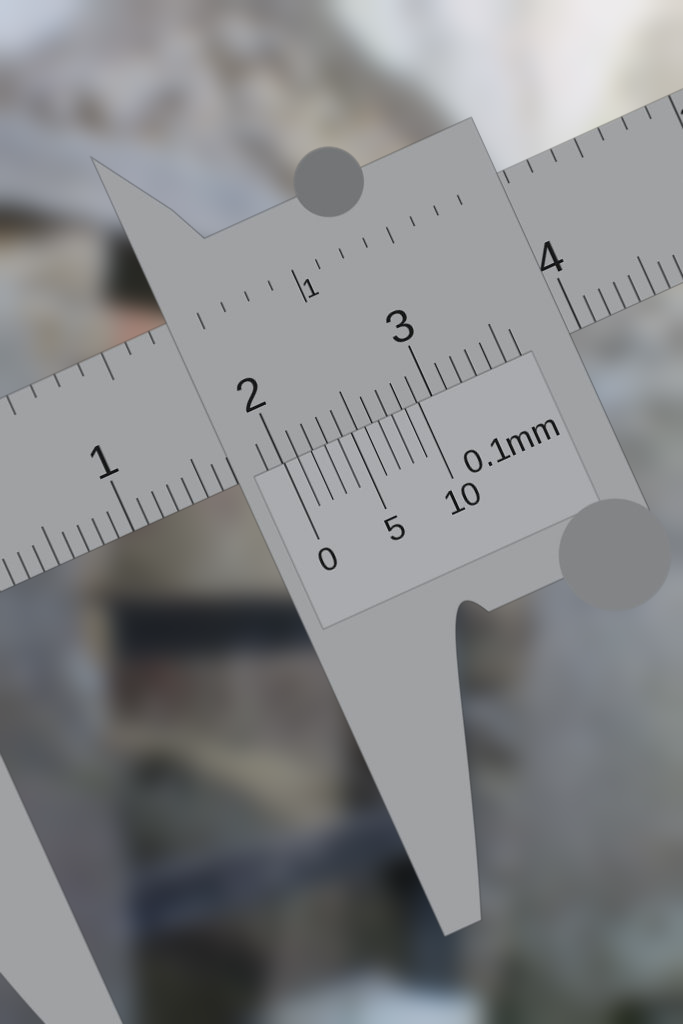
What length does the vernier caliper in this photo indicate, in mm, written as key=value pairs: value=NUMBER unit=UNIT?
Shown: value=20.1 unit=mm
